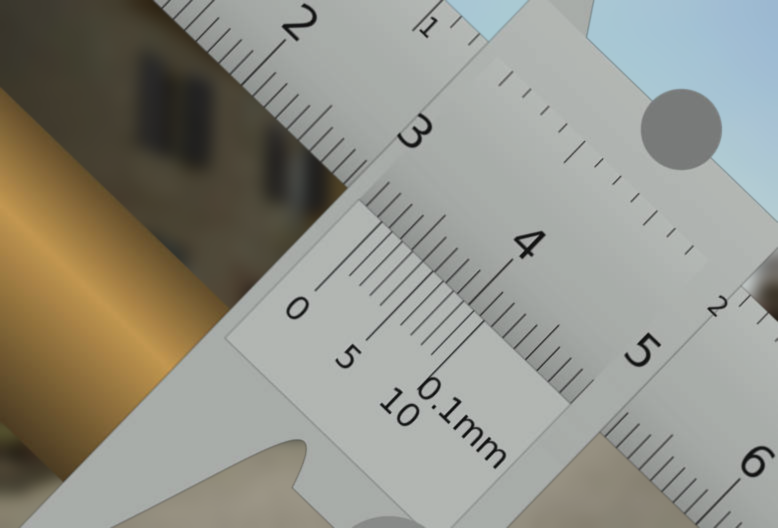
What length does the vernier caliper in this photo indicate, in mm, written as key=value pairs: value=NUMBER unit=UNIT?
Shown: value=32.4 unit=mm
